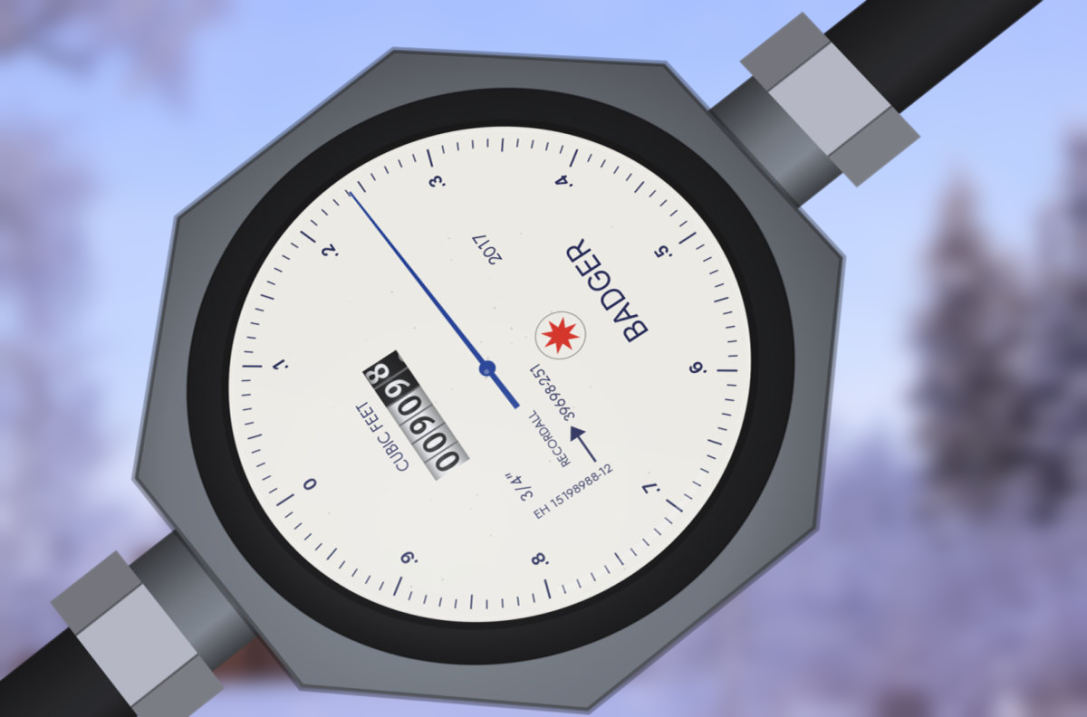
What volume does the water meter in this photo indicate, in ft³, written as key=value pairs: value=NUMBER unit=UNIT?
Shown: value=9098.24 unit=ft³
